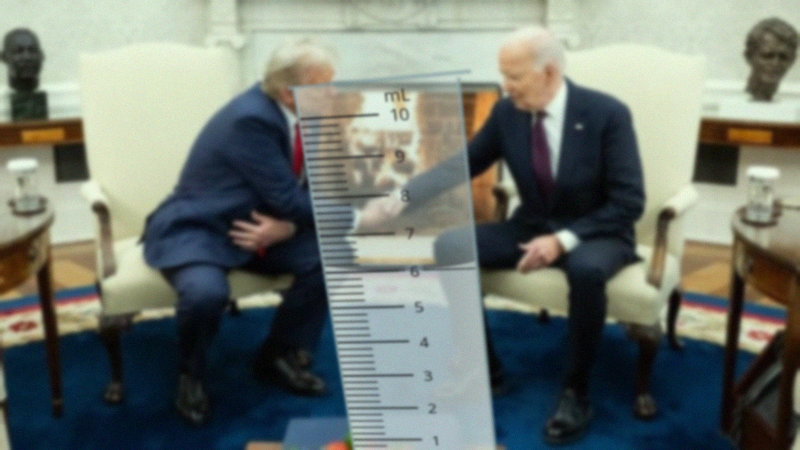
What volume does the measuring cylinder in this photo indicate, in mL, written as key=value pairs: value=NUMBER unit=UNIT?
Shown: value=6 unit=mL
